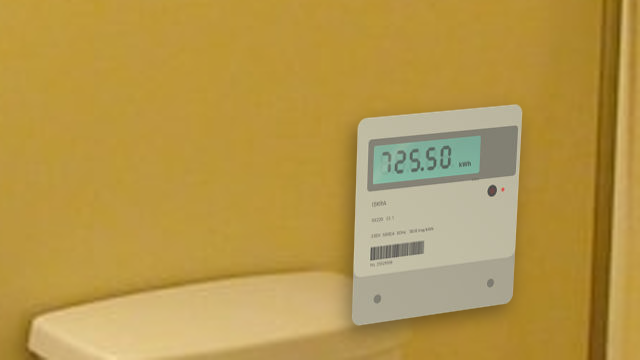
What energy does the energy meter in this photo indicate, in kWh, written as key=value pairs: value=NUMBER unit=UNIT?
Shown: value=725.50 unit=kWh
